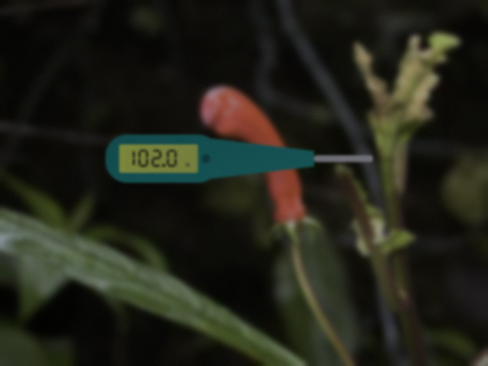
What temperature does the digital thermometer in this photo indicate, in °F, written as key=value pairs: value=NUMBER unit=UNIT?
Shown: value=102.0 unit=°F
